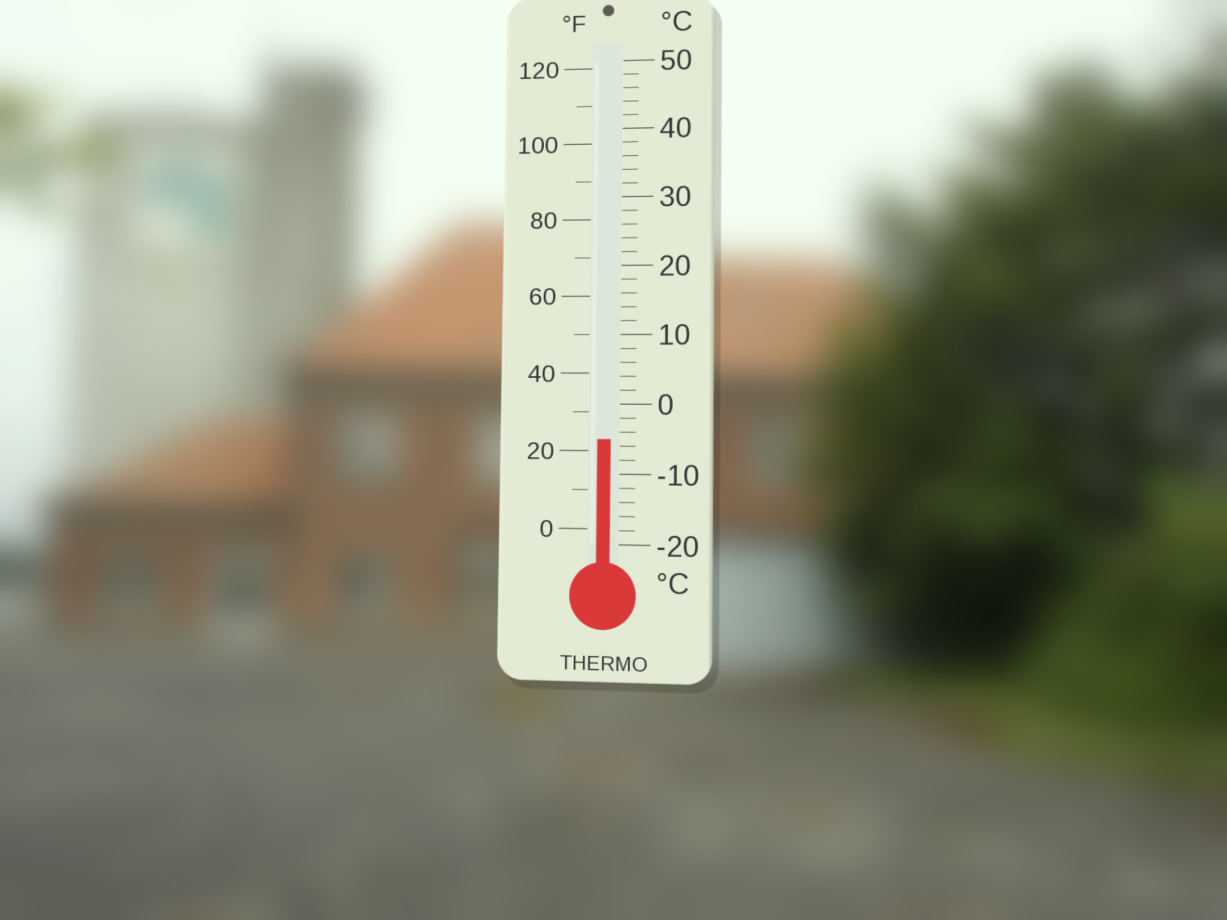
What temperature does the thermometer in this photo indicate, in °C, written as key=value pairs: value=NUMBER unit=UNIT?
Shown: value=-5 unit=°C
